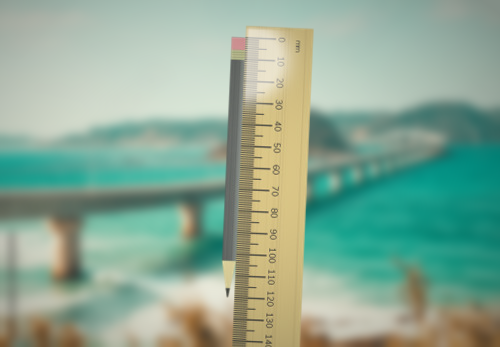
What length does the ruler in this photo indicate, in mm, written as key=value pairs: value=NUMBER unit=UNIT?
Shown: value=120 unit=mm
